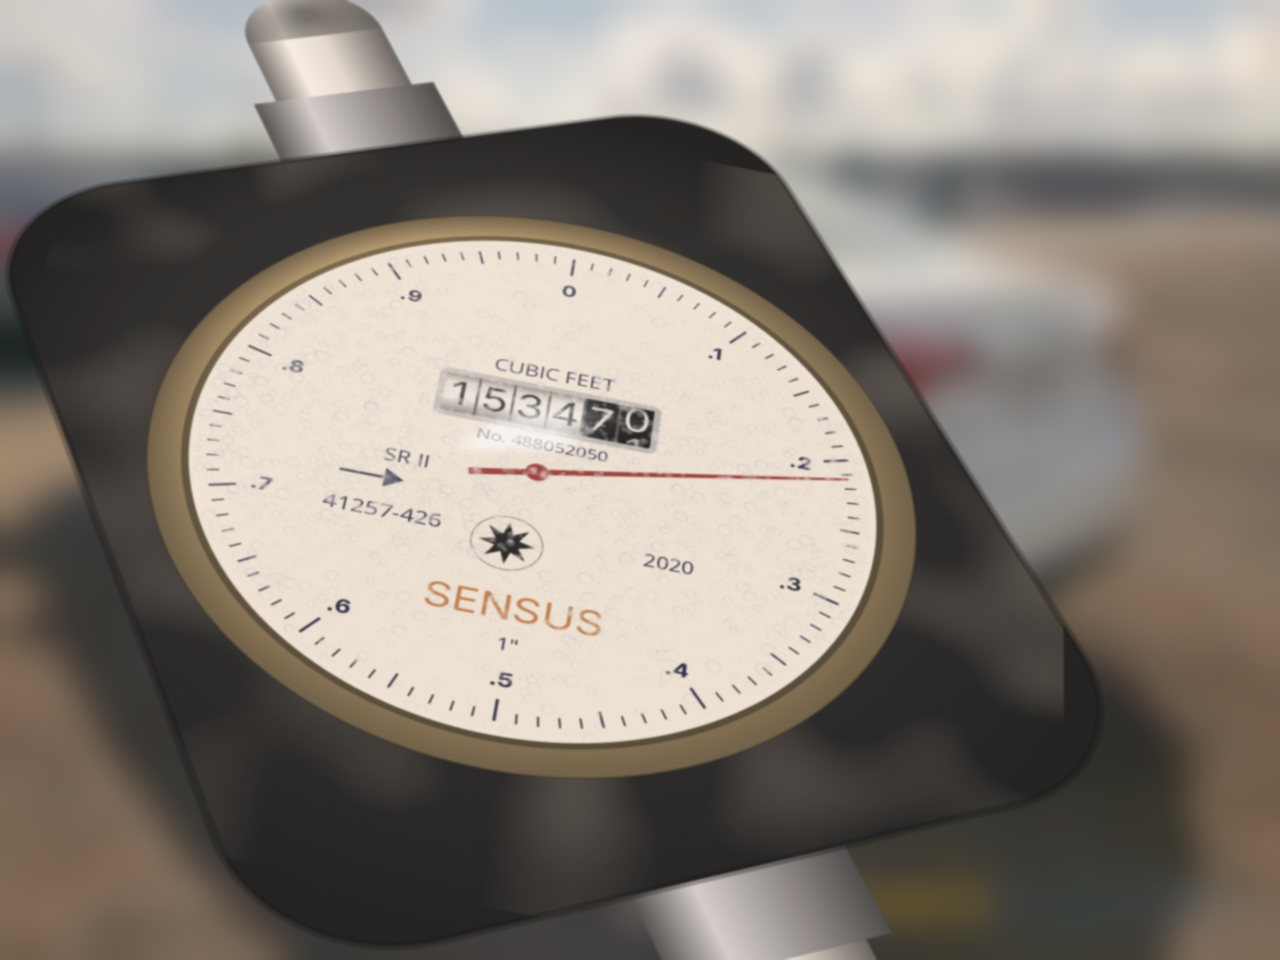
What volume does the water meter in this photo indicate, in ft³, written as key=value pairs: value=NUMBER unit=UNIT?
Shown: value=153470.21 unit=ft³
